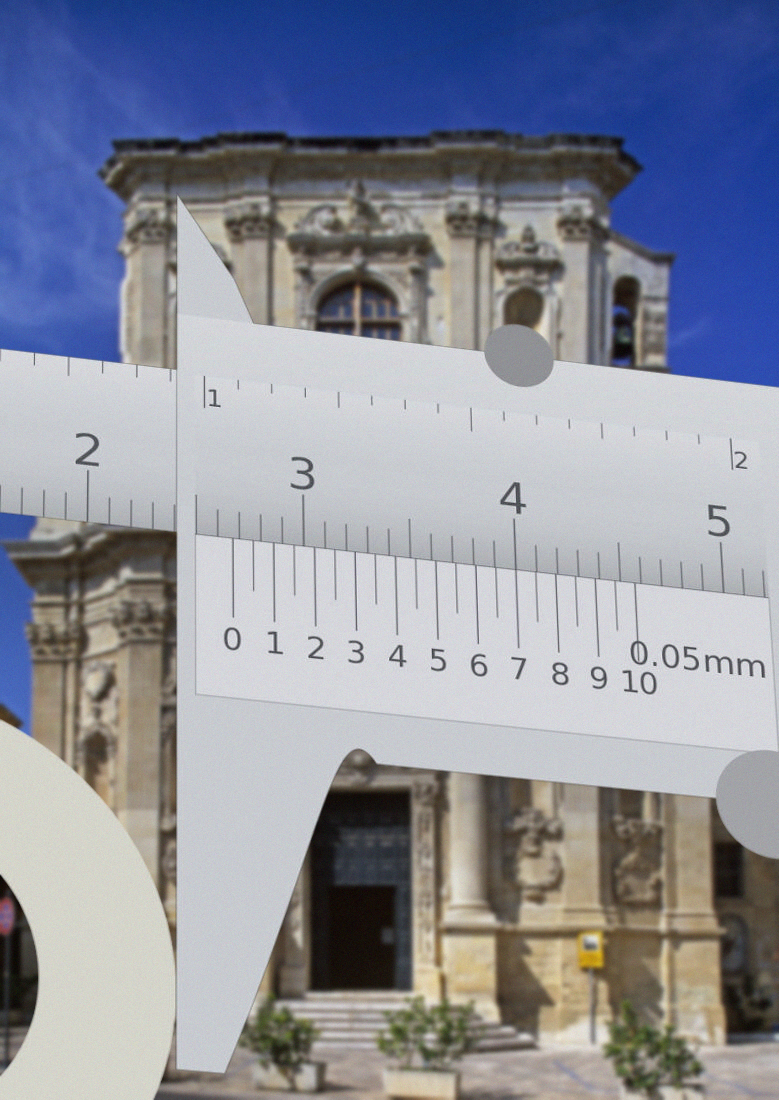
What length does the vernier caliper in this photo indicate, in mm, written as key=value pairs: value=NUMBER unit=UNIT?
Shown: value=26.7 unit=mm
